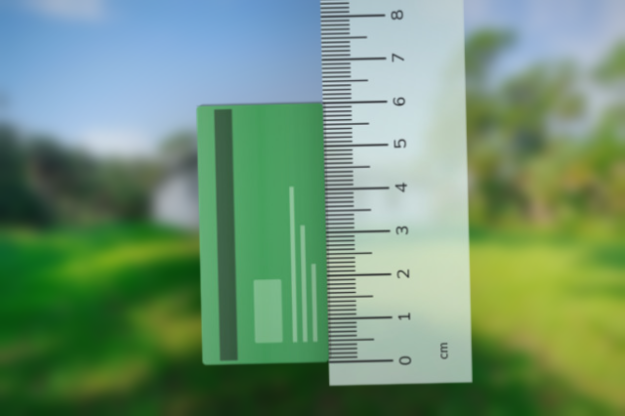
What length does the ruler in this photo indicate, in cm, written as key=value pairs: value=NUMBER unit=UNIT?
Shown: value=6 unit=cm
